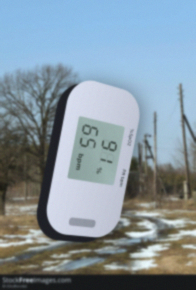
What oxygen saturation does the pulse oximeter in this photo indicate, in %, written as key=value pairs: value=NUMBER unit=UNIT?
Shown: value=91 unit=%
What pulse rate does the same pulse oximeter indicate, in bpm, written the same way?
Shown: value=65 unit=bpm
